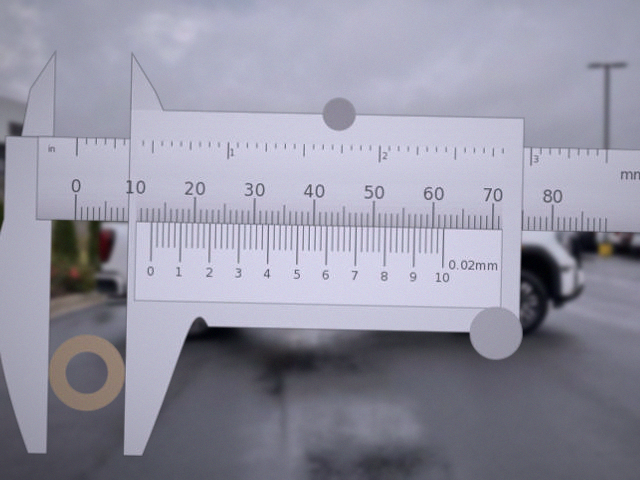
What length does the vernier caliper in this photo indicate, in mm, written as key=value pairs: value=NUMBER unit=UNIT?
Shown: value=12.8 unit=mm
